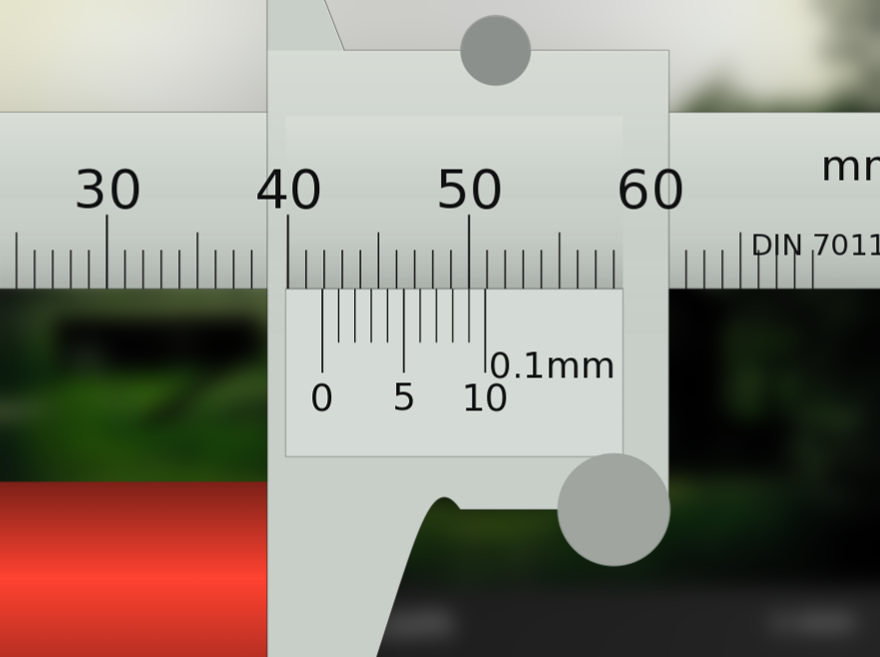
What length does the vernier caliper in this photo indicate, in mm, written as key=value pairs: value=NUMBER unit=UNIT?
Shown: value=41.9 unit=mm
